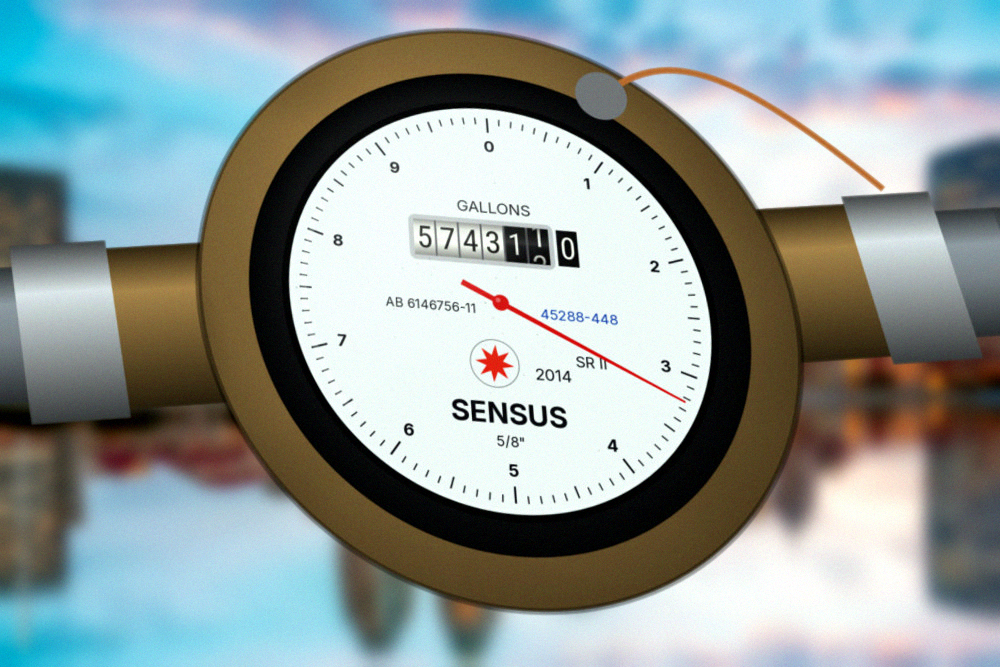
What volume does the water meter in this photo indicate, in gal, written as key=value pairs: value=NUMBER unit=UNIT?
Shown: value=5743113.2 unit=gal
